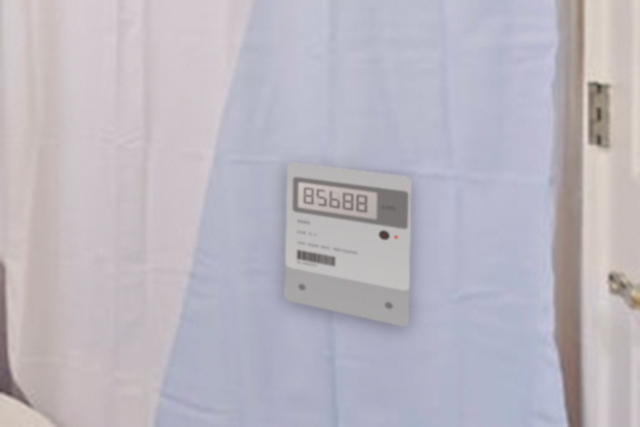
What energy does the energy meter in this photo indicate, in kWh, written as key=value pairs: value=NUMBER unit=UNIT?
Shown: value=85688 unit=kWh
